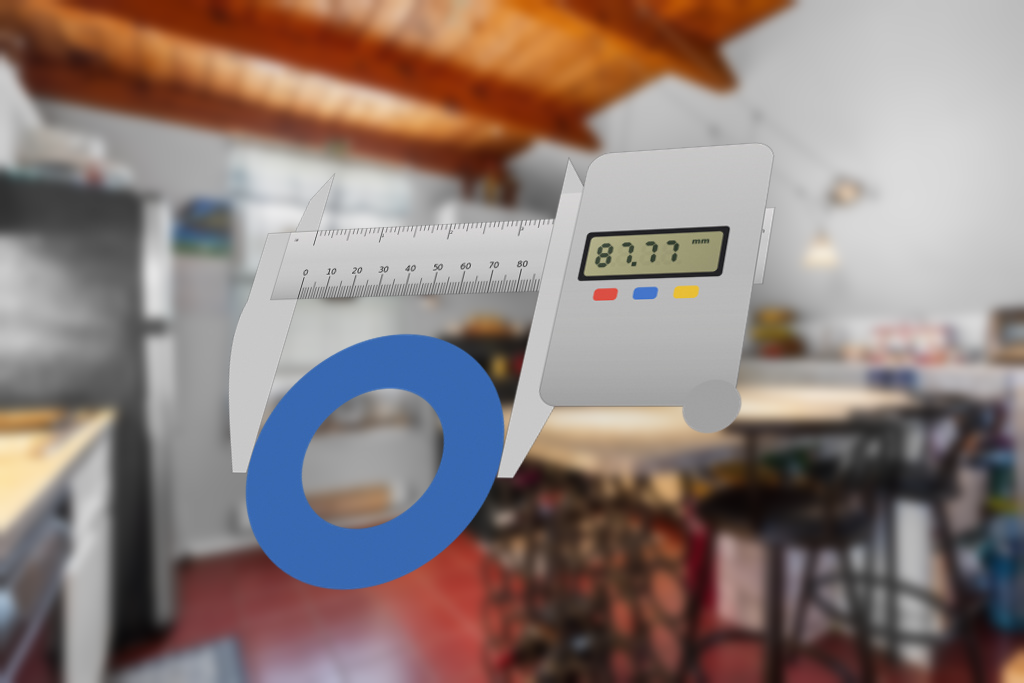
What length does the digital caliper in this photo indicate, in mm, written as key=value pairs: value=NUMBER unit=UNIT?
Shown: value=87.77 unit=mm
